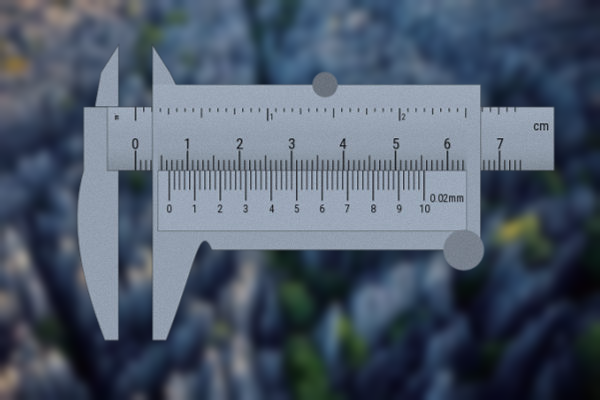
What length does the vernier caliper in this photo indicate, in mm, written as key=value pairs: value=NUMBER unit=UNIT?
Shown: value=6.5 unit=mm
